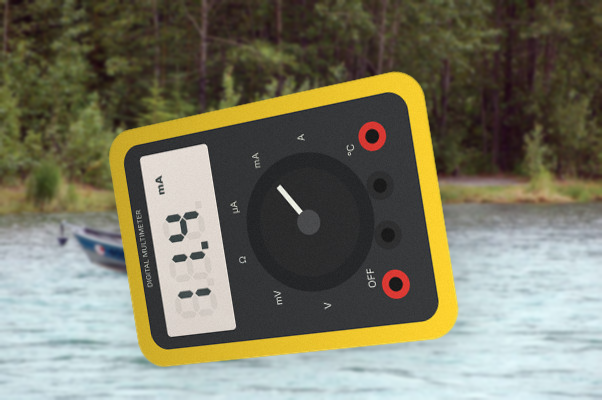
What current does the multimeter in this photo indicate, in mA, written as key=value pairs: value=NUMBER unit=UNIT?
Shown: value=11.4 unit=mA
